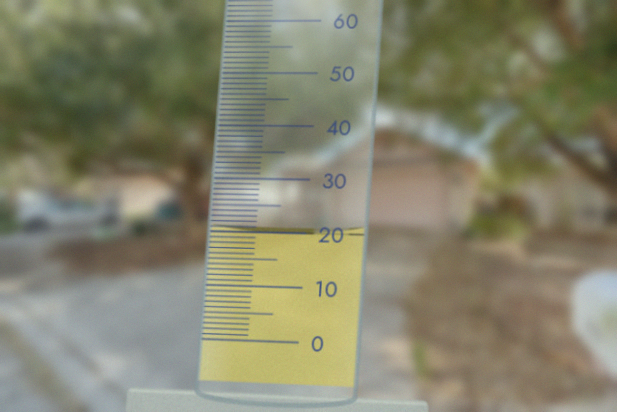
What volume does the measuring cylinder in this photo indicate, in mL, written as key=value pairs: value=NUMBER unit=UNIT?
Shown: value=20 unit=mL
